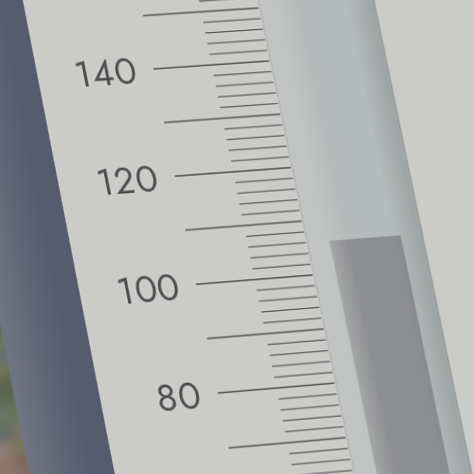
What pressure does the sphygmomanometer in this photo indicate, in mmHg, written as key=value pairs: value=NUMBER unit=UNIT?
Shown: value=106 unit=mmHg
